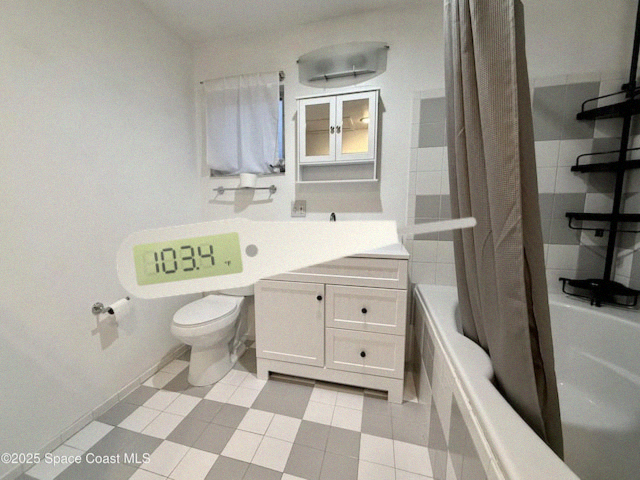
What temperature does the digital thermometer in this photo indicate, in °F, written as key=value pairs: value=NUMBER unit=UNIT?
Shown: value=103.4 unit=°F
